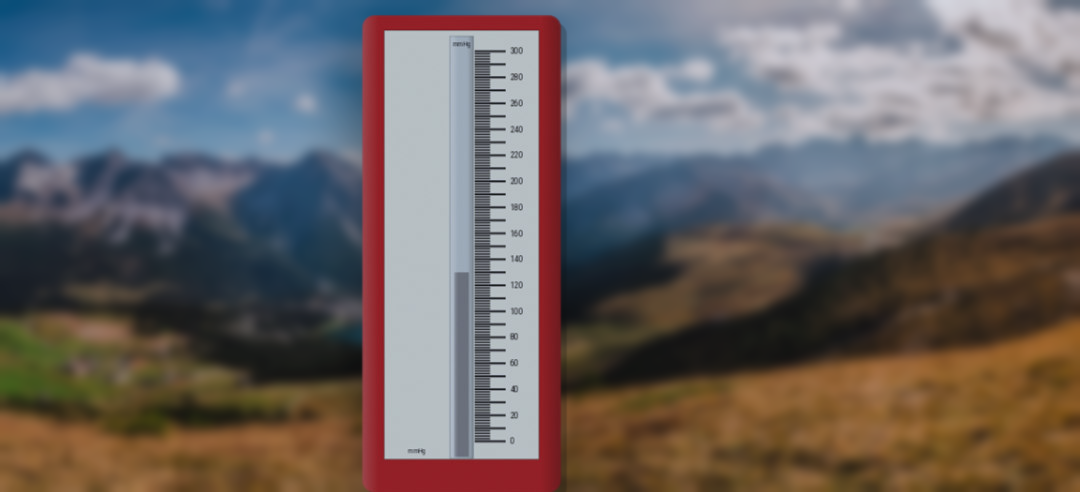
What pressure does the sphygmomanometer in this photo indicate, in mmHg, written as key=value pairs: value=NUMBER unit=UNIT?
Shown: value=130 unit=mmHg
